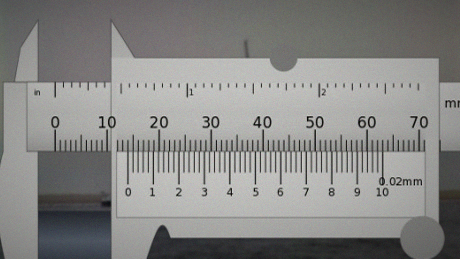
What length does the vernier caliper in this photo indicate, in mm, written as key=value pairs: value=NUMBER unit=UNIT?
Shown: value=14.0 unit=mm
